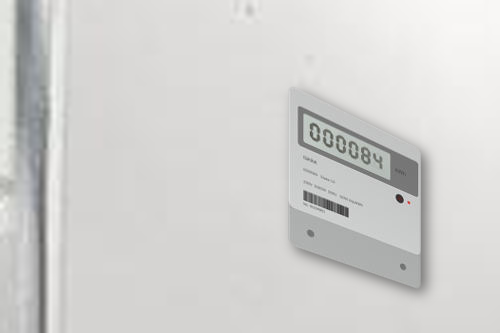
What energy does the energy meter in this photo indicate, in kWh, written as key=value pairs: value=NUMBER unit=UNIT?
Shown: value=84 unit=kWh
